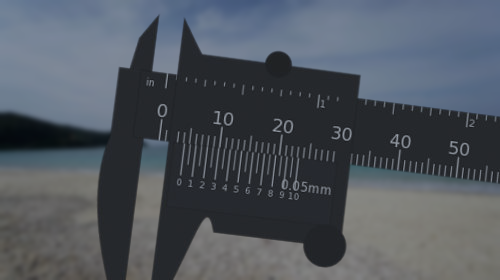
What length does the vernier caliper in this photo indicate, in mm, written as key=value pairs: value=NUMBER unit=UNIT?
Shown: value=4.2 unit=mm
